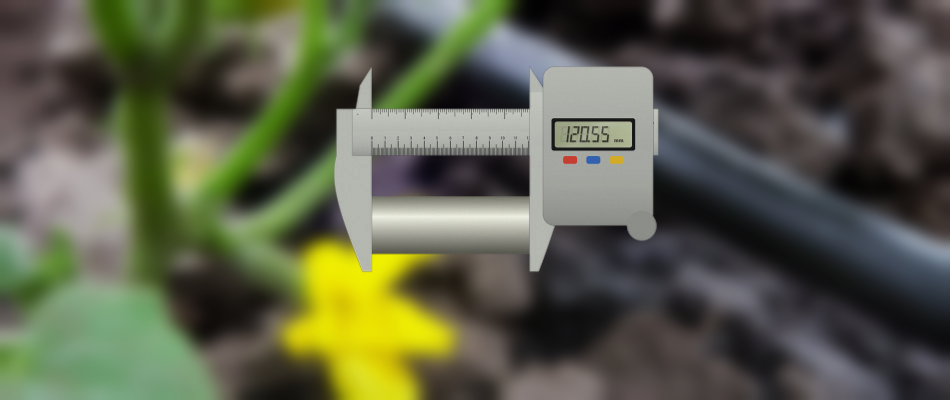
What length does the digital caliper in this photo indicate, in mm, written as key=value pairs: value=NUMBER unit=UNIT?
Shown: value=120.55 unit=mm
